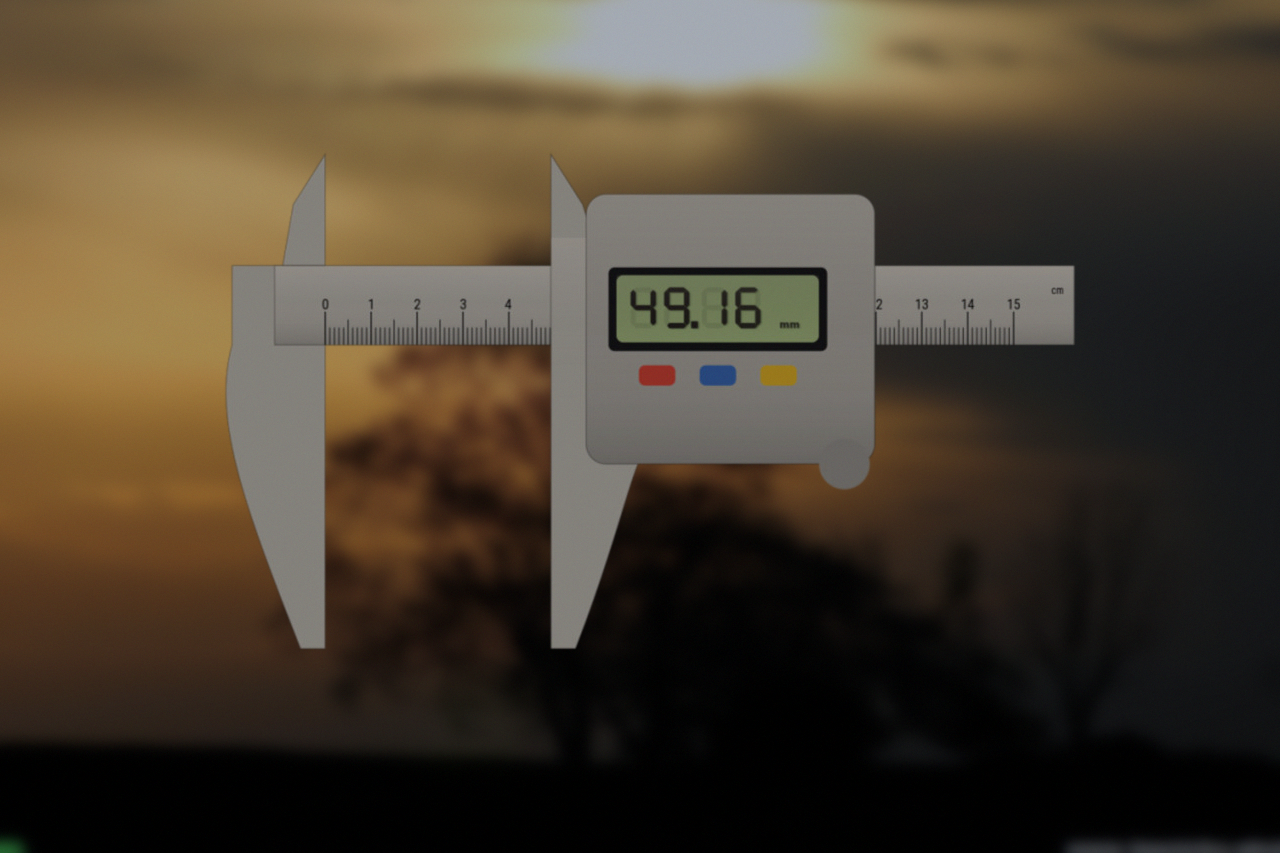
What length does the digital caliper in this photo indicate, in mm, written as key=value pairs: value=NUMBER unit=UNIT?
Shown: value=49.16 unit=mm
